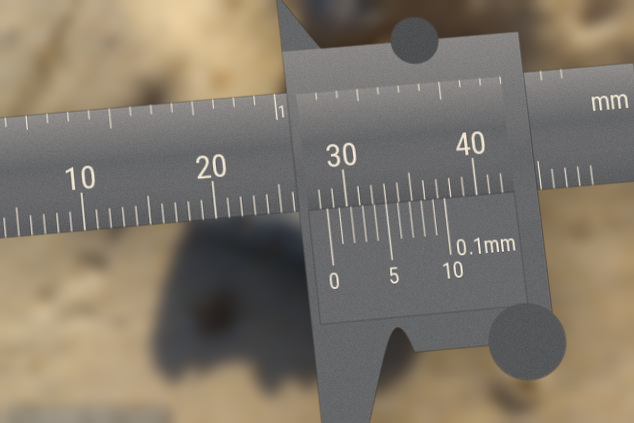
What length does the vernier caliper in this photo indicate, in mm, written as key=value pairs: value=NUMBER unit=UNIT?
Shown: value=28.5 unit=mm
